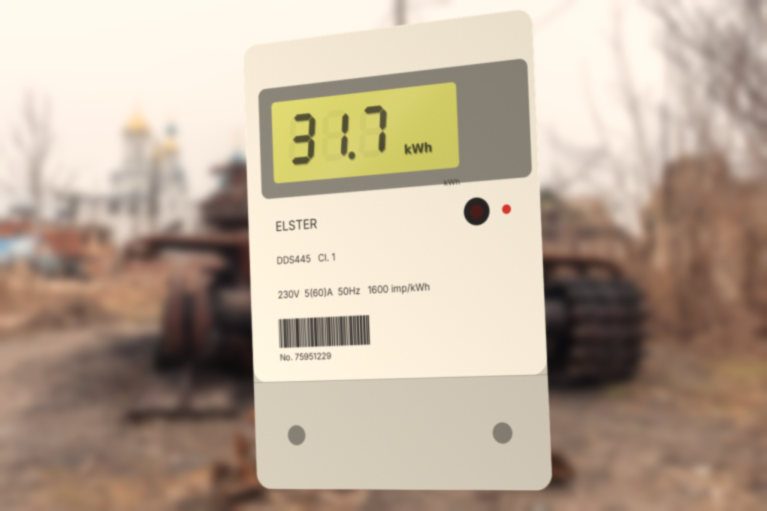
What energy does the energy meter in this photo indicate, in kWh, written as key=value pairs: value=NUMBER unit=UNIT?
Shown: value=31.7 unit=kWh
